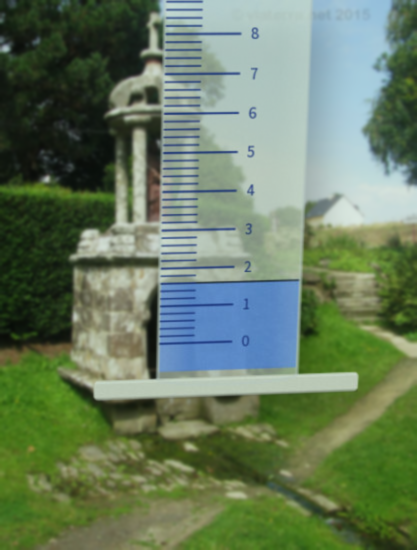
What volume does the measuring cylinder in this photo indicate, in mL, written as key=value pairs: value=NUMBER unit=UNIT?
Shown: value=1.6 unit=mL
